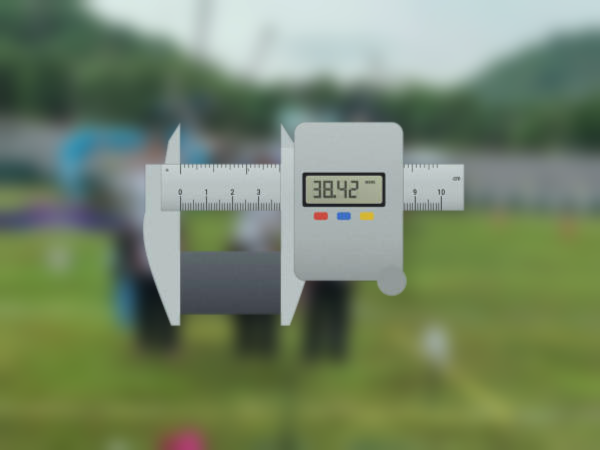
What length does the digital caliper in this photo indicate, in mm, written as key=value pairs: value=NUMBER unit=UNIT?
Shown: value=38.42 unit=mm
